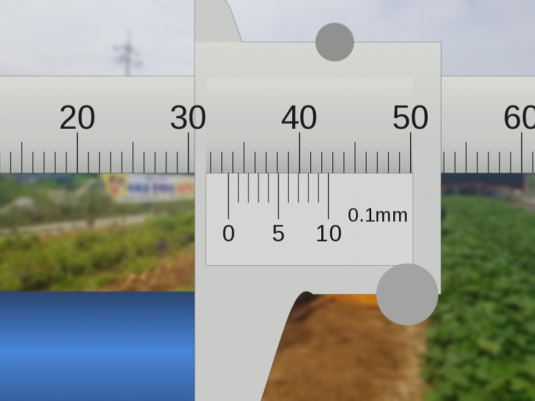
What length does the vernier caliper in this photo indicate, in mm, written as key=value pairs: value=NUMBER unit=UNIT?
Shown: value=33.6 unit=mm
